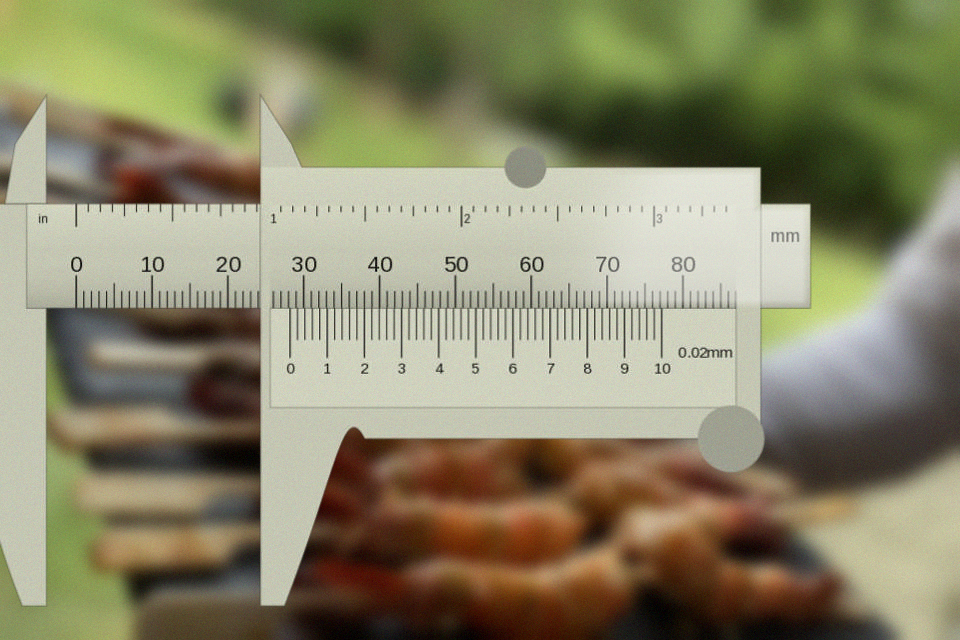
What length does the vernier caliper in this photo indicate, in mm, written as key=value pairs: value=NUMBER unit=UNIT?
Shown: value=28.2 unit=mm
